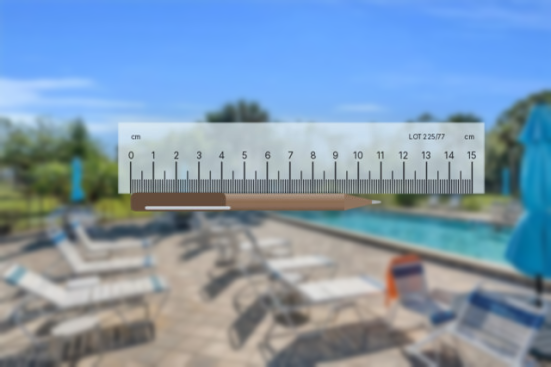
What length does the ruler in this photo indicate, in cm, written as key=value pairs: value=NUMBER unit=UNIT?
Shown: value=11 unit=cm
